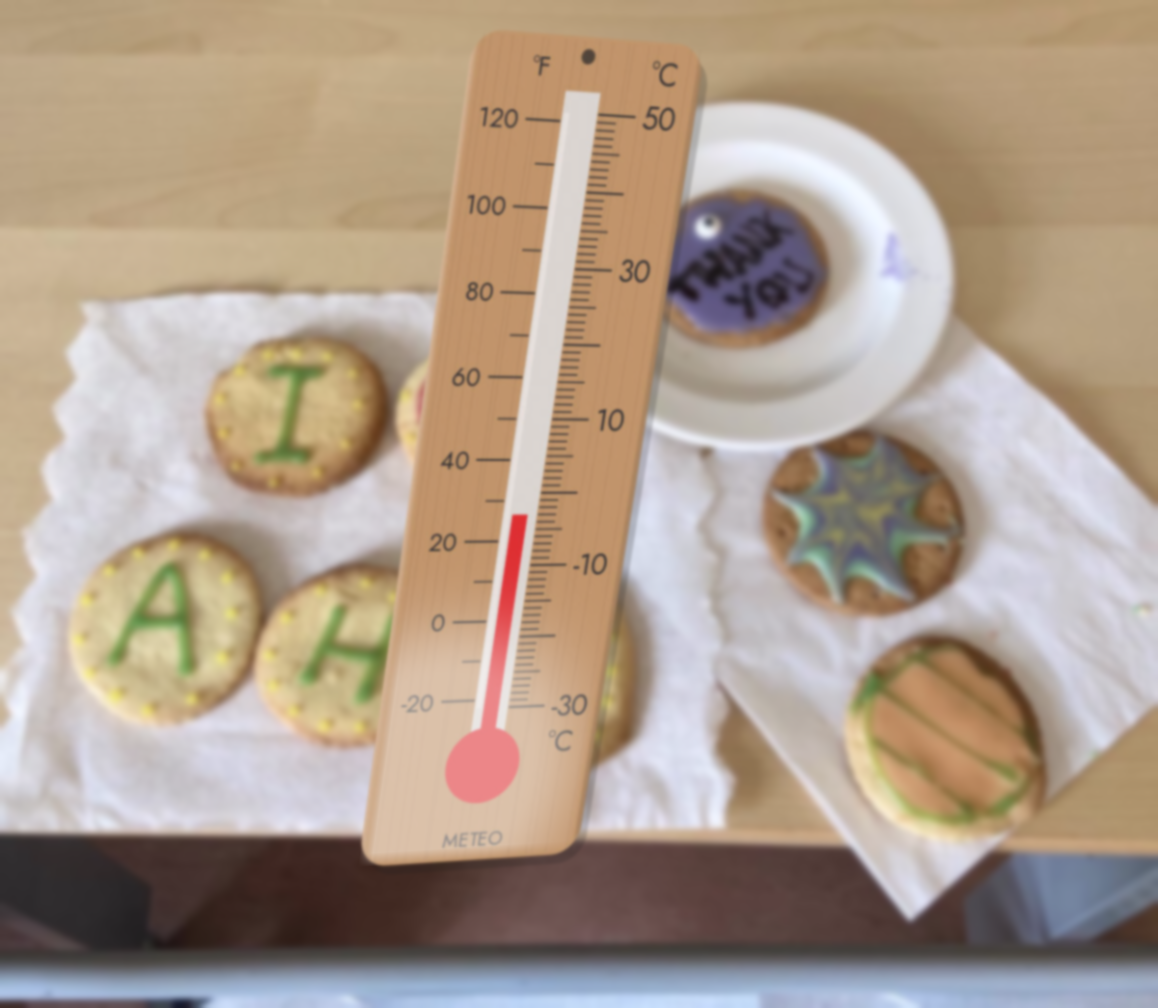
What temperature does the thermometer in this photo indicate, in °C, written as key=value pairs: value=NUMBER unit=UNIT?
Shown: value=-3 unit=°C
